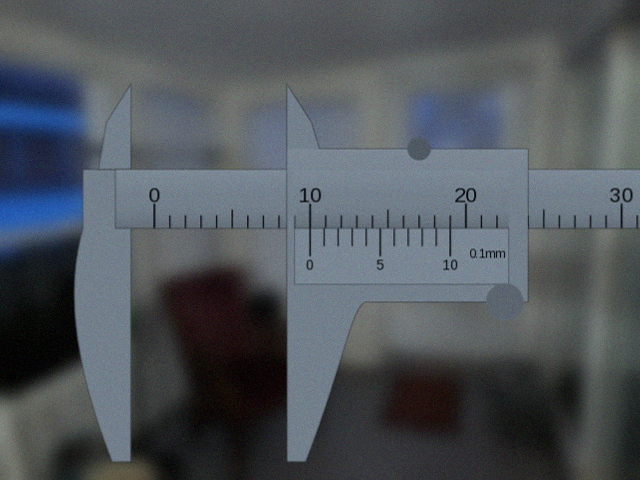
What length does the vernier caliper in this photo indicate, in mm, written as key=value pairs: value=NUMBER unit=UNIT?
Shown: value=10.0 unit=mm
